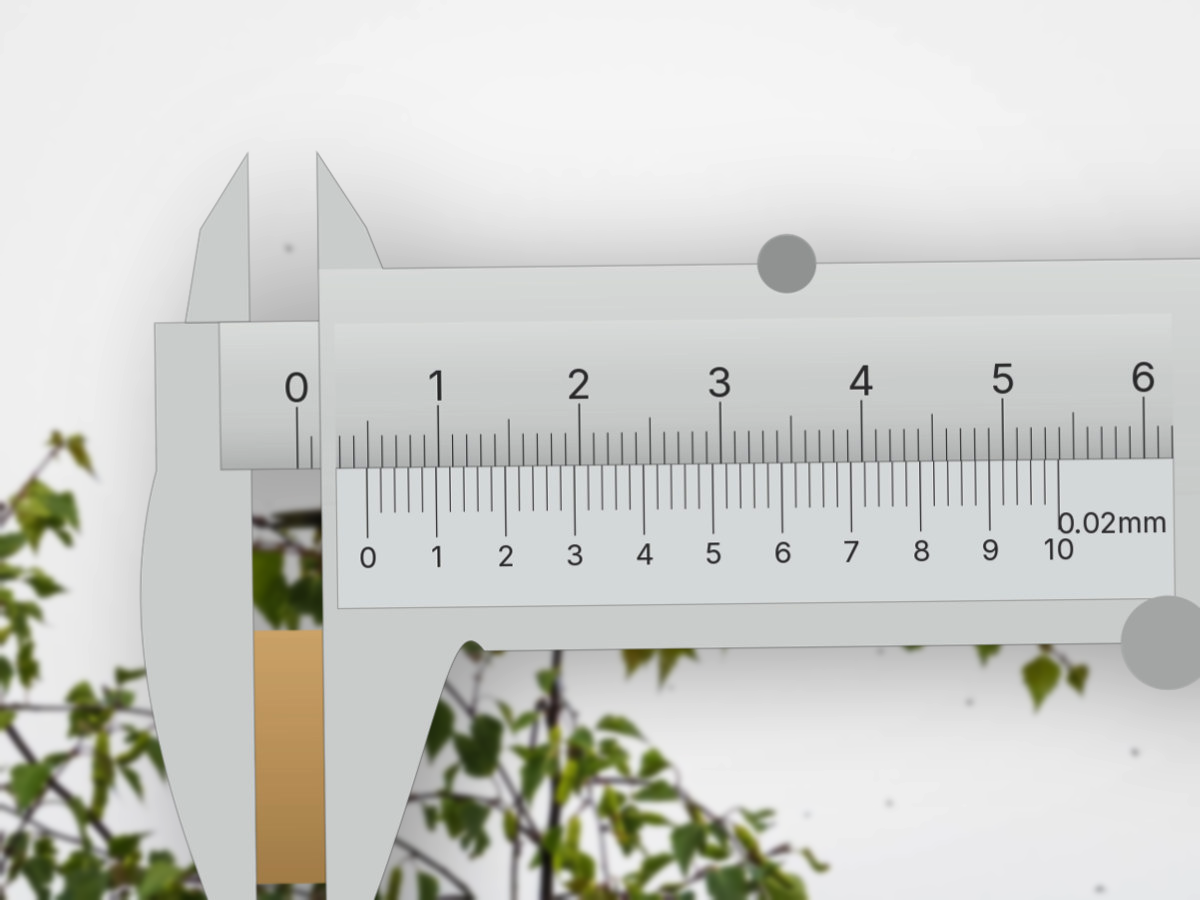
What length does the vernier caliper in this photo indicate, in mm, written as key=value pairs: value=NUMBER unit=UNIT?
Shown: value=4.9 unit=mm
